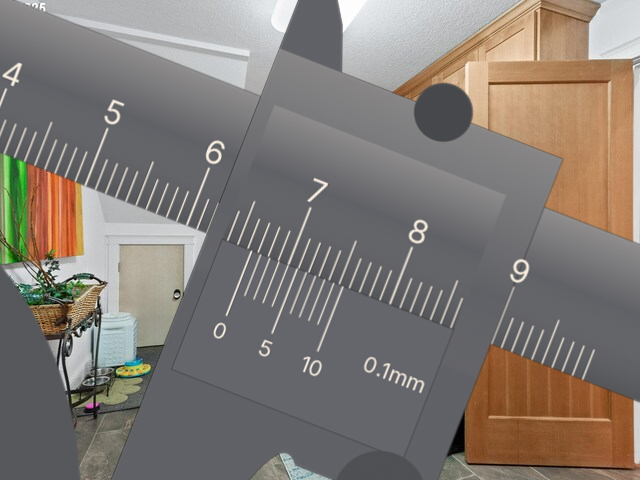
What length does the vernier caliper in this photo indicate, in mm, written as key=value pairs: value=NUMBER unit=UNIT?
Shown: value=66.4 unit=mm
